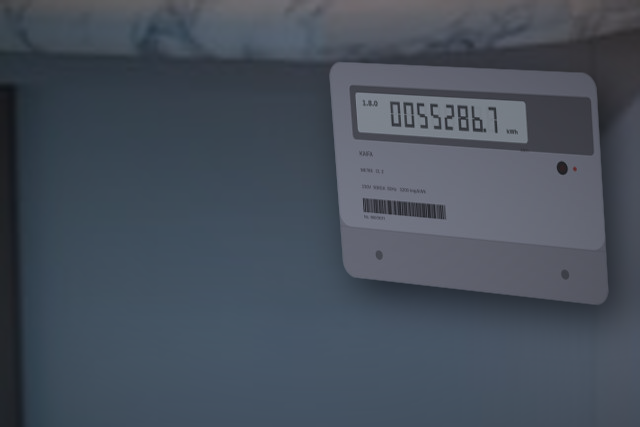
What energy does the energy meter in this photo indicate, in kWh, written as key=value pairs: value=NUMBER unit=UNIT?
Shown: value=55286.7 unit=kWh
